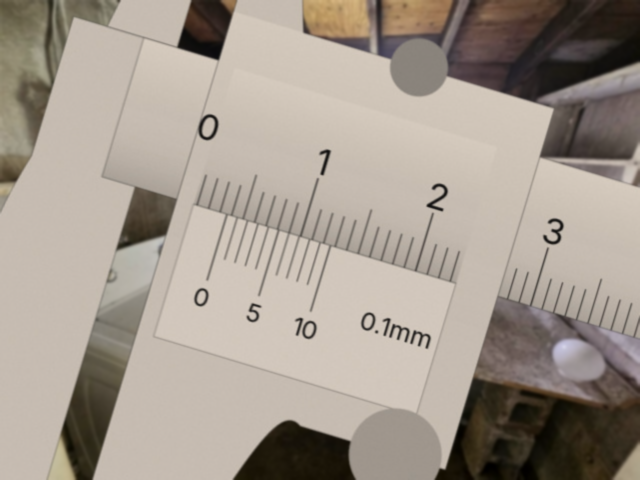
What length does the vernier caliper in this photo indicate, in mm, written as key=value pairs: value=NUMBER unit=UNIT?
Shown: value=3.6 unit=mm
